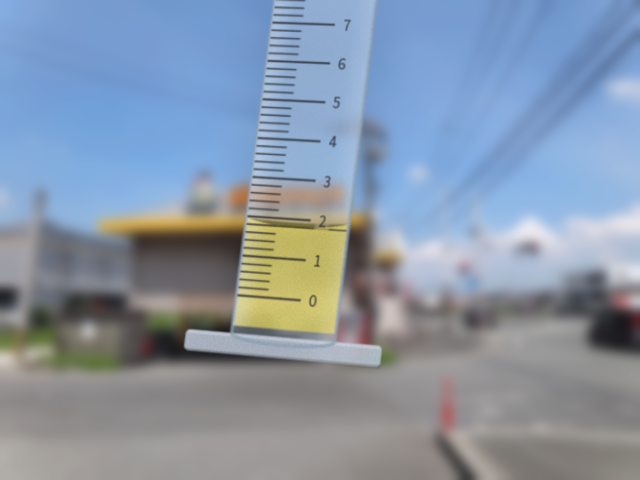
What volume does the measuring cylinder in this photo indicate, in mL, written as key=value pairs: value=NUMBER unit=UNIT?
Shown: value=1.8 unit=mL
